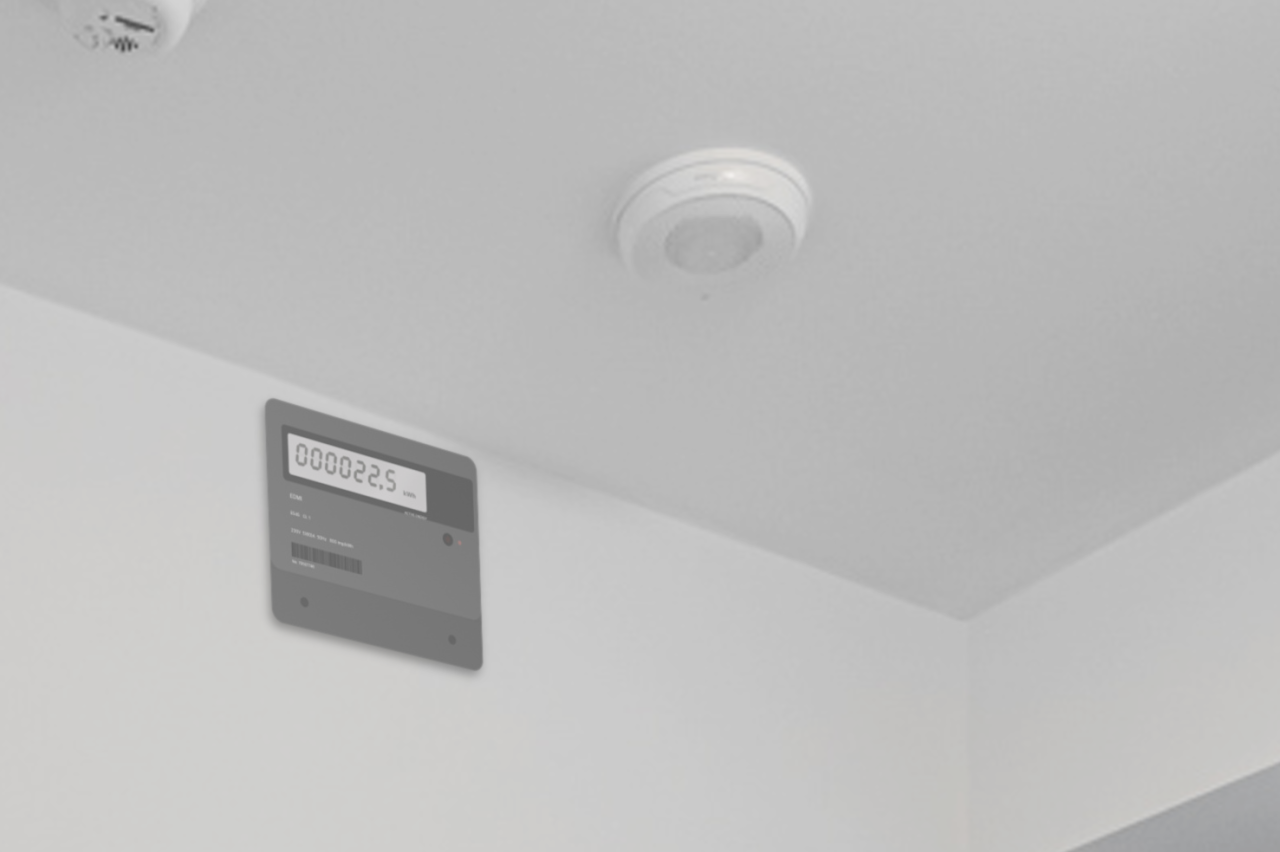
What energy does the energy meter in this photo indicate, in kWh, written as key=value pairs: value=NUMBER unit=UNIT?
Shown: value=22.5 unit=kWh
